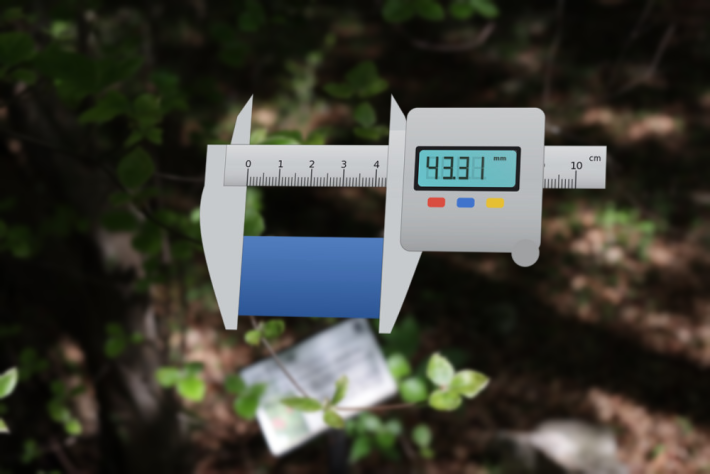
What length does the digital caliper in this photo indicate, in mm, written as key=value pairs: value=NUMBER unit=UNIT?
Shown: value=43.31 unit=mm
